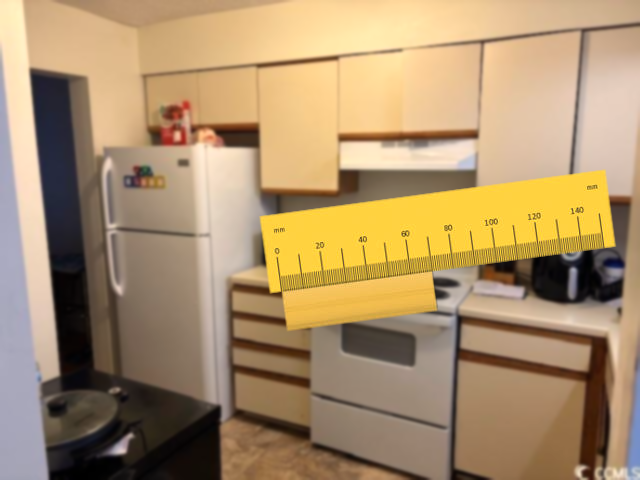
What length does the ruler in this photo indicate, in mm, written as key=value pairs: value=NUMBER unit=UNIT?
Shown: value=70 unit=mm
